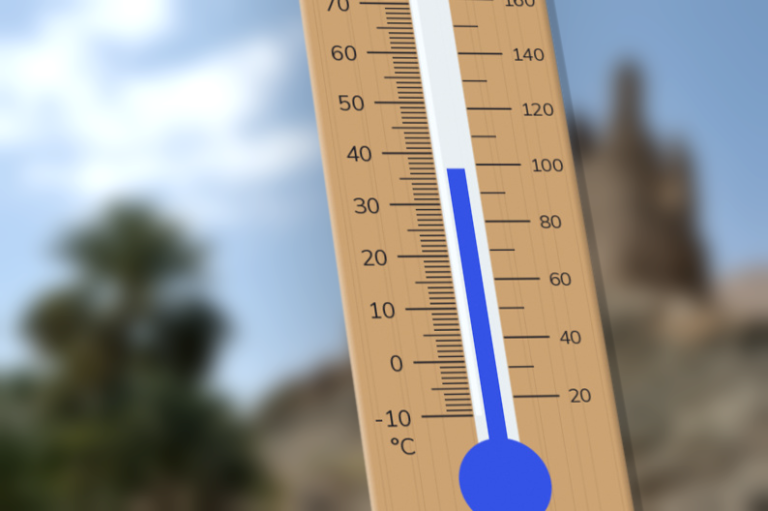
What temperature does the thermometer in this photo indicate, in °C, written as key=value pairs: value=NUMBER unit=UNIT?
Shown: value=37 unit=°C
